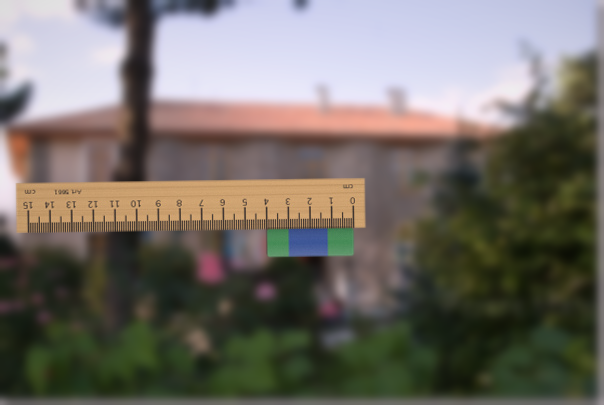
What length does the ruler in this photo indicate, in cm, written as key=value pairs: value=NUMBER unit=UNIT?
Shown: value=4 unit=cm
